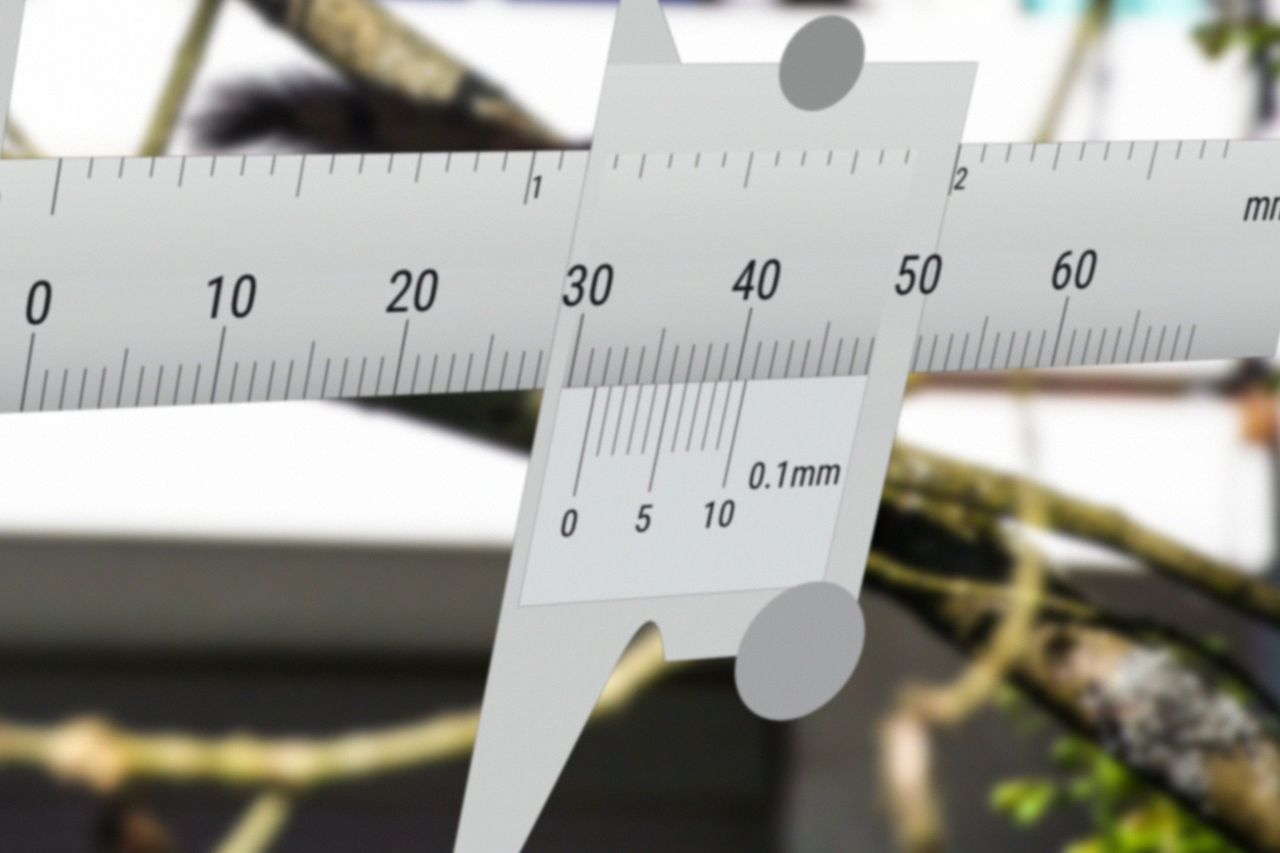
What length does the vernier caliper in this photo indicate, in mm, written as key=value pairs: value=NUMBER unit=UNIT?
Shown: value=31.6 unit=mm
